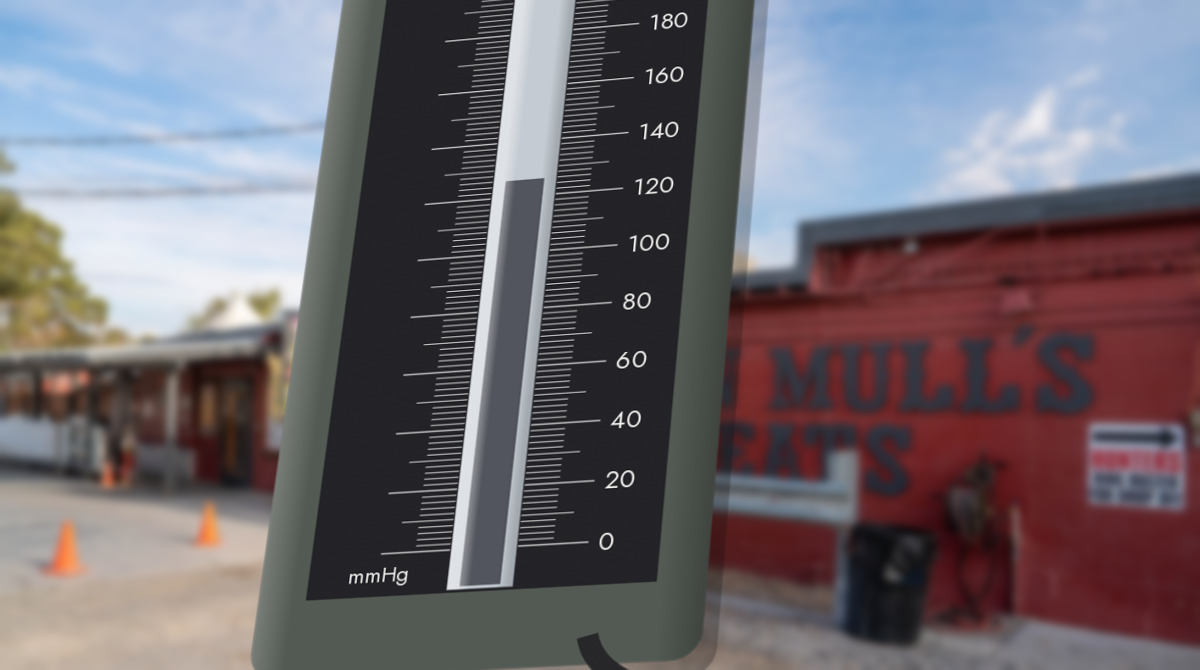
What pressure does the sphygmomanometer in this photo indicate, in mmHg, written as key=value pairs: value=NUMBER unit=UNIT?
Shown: value=126 unit=mmHg
